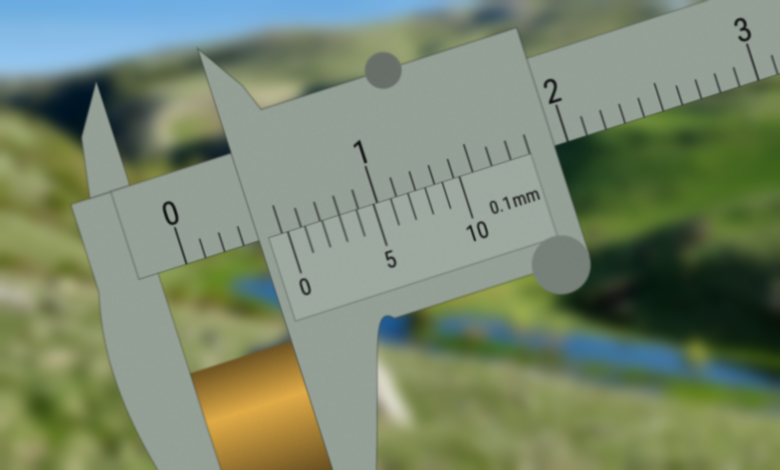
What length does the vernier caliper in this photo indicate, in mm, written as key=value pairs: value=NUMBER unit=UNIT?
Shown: value=5.3 unit=mm
